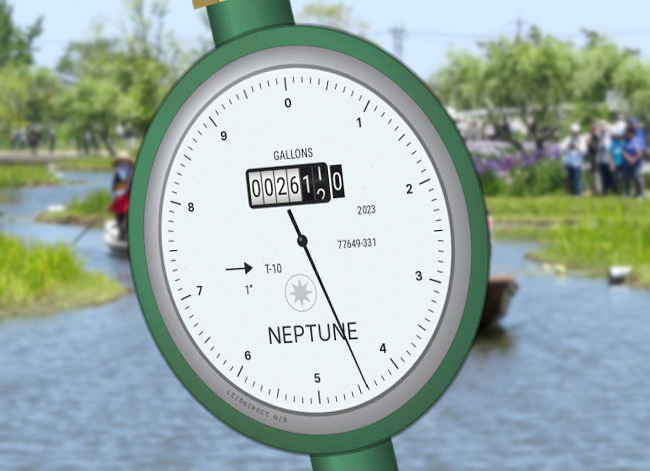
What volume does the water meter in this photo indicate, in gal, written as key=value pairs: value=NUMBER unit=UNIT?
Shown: value=26114.4 unit=gal
